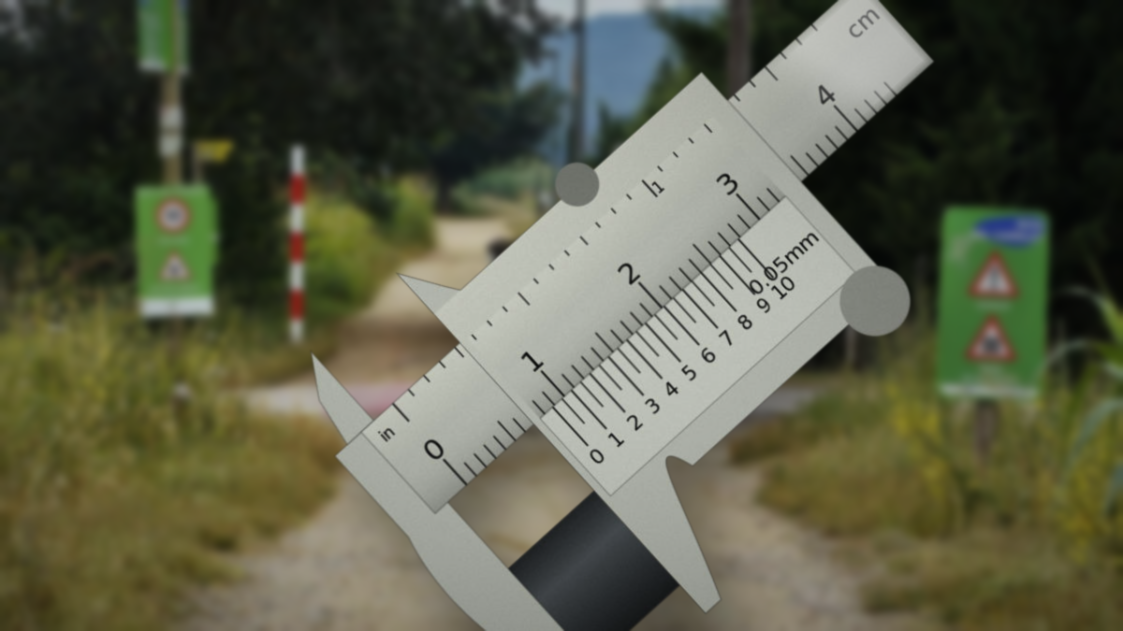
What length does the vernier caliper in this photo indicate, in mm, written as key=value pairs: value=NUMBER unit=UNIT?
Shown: value=8.8 unit=mm
